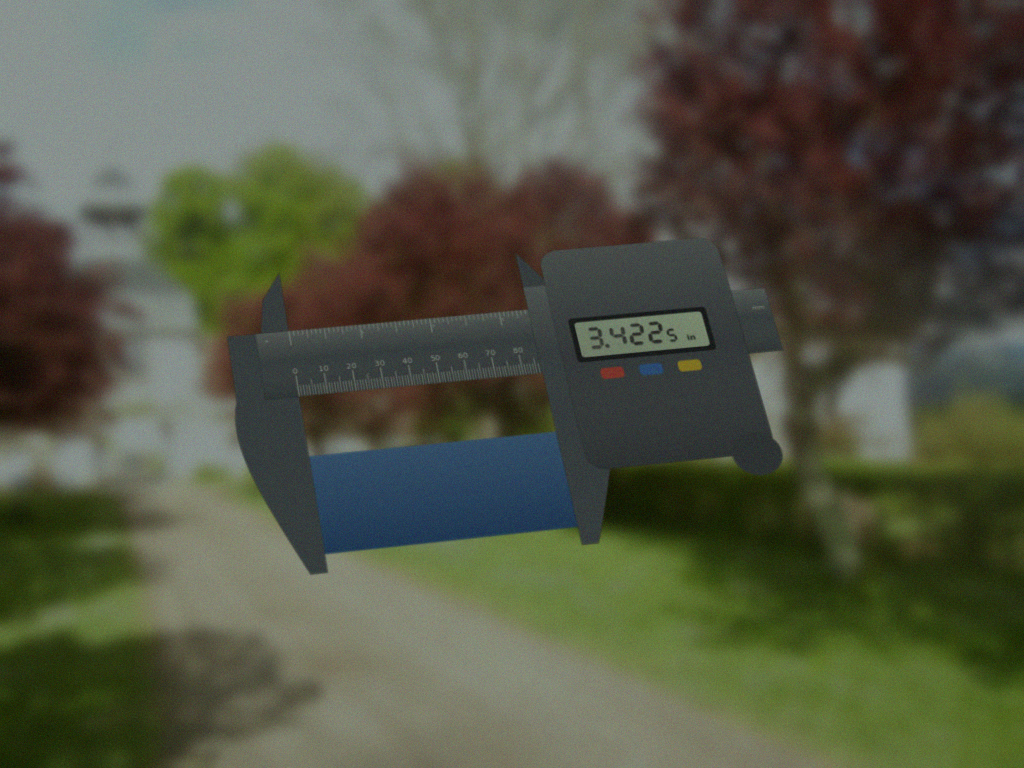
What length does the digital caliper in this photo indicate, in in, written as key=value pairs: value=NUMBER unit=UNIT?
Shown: value=3.4225 unit=in
